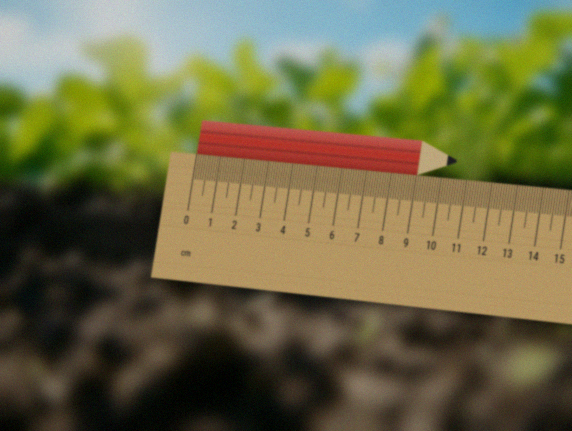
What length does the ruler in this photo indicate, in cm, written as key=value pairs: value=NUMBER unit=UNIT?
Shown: value=10.5 unit=cm
